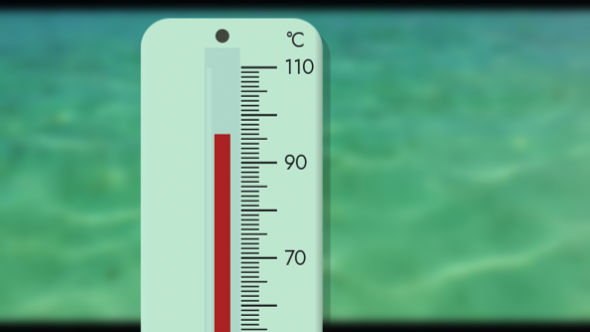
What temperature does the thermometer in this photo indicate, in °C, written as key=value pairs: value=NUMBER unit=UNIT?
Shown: value=96 unit=°C
